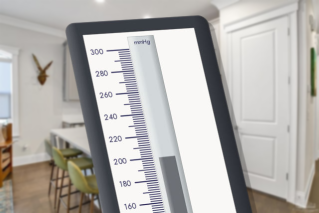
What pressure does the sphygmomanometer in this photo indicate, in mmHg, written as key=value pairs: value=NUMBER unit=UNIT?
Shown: value=200 unit=mmHg
